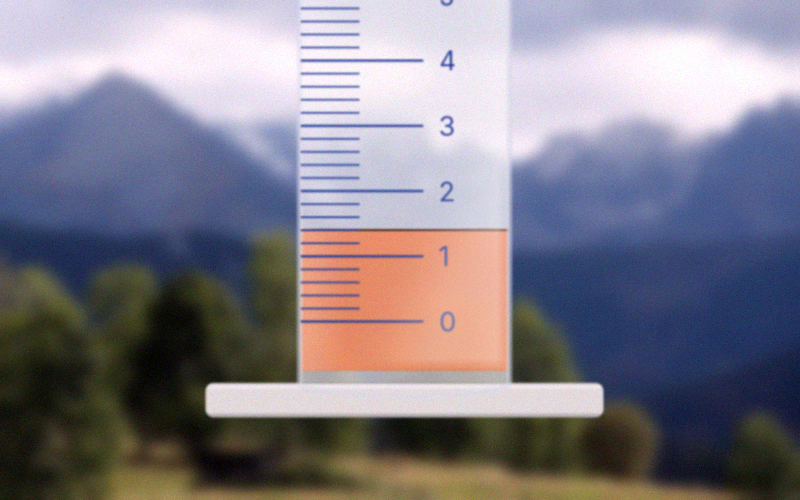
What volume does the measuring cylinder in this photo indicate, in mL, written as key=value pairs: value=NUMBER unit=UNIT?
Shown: value=1.4 unit=mL
